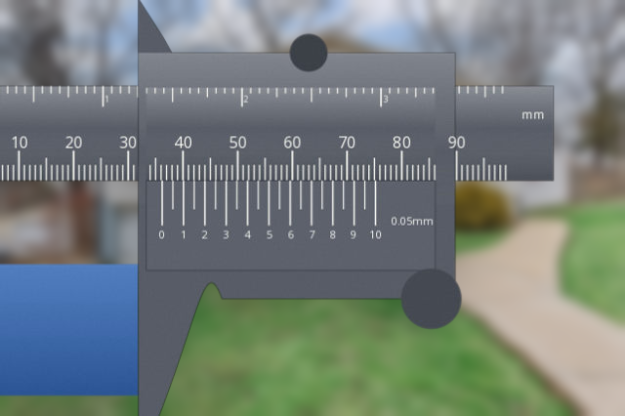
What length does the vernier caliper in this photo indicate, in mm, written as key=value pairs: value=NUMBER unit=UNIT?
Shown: value=36.2 unit=mm
